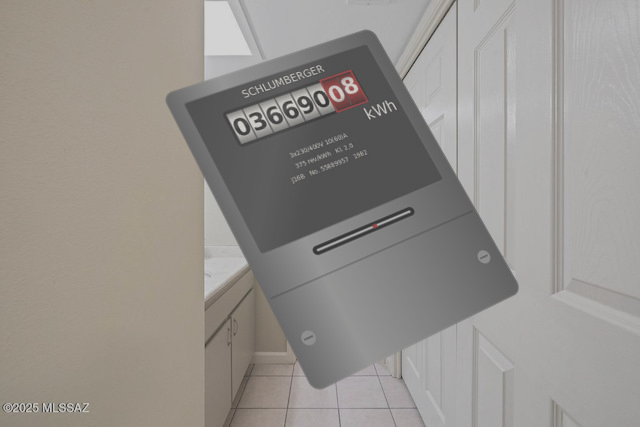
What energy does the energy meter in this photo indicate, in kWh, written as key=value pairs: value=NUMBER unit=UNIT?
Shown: value=36690.08 unit=kWh
